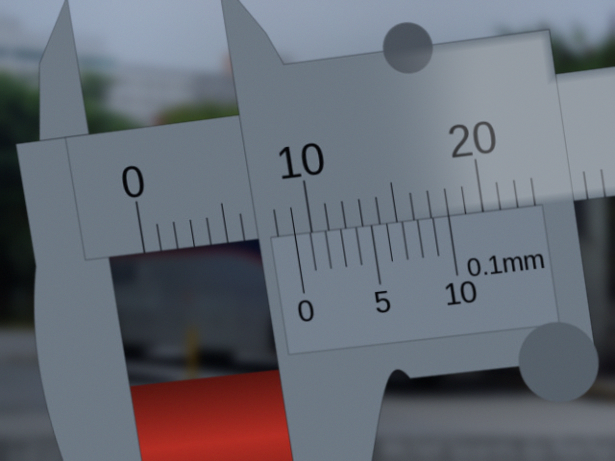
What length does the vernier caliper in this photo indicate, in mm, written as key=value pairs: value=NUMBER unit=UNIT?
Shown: value=9.0 unit=mm
